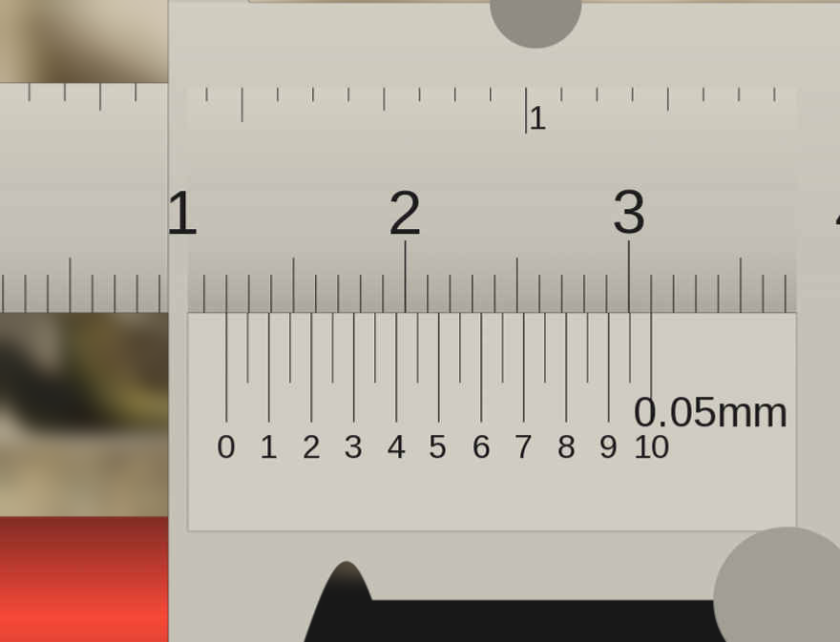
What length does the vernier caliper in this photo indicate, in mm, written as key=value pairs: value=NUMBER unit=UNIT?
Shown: value=12.00 unit=mm
